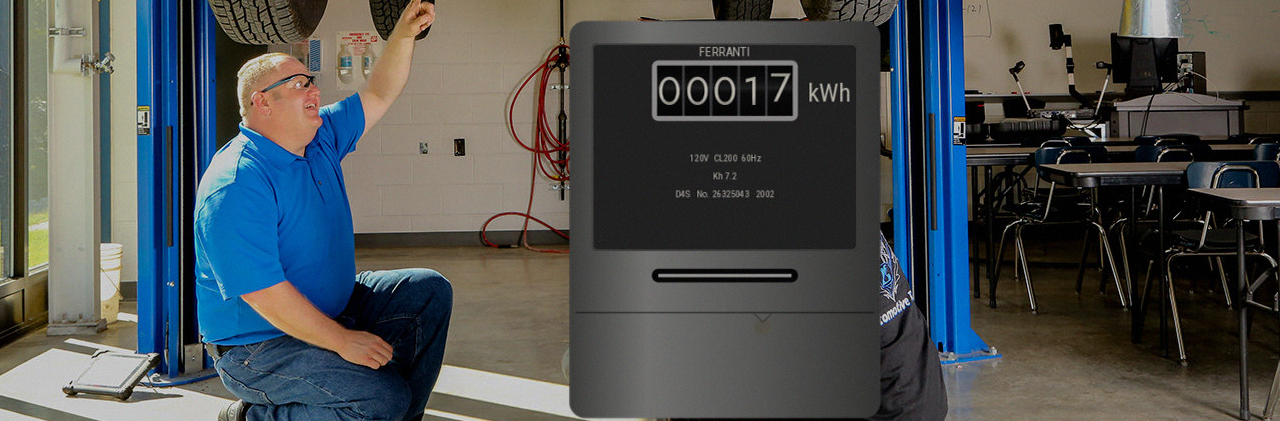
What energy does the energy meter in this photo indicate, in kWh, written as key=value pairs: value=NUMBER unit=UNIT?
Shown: value=17 unit=kWh
